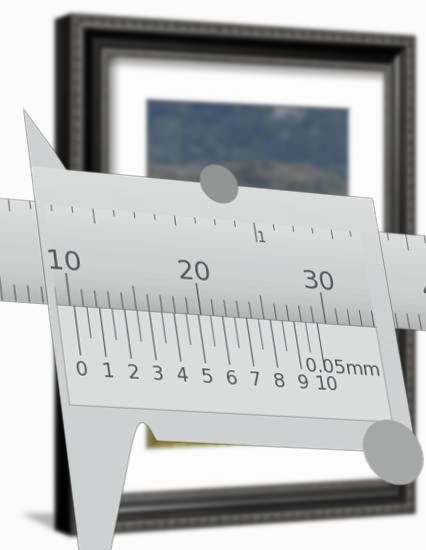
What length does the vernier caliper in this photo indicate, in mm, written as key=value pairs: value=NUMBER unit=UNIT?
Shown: value=10.3 unit=mm
